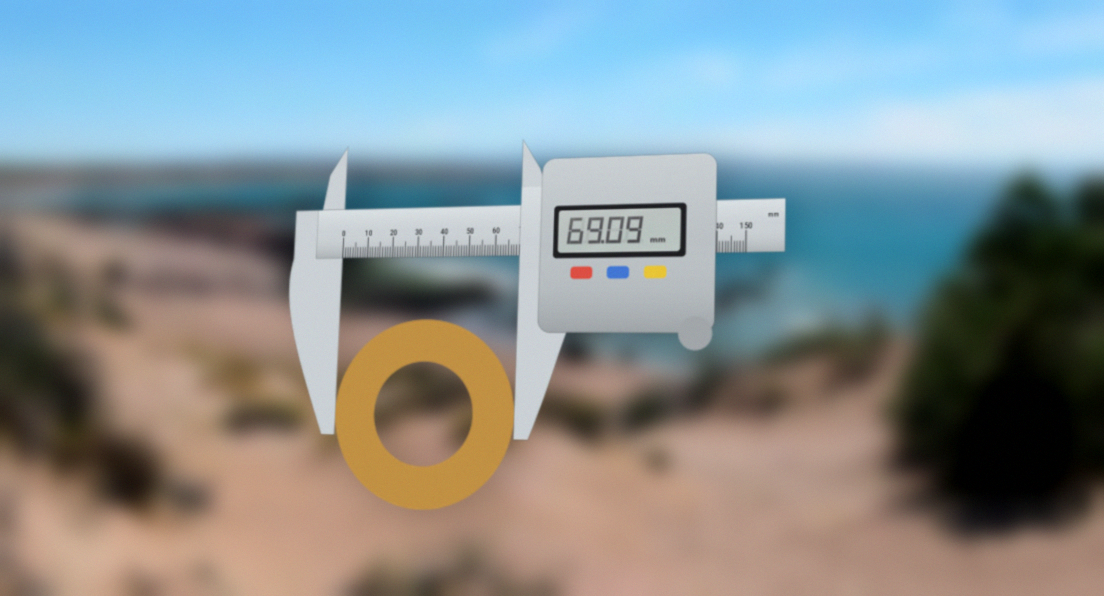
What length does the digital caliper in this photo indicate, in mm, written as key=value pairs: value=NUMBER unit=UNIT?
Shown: value=69.09 unit=mm
